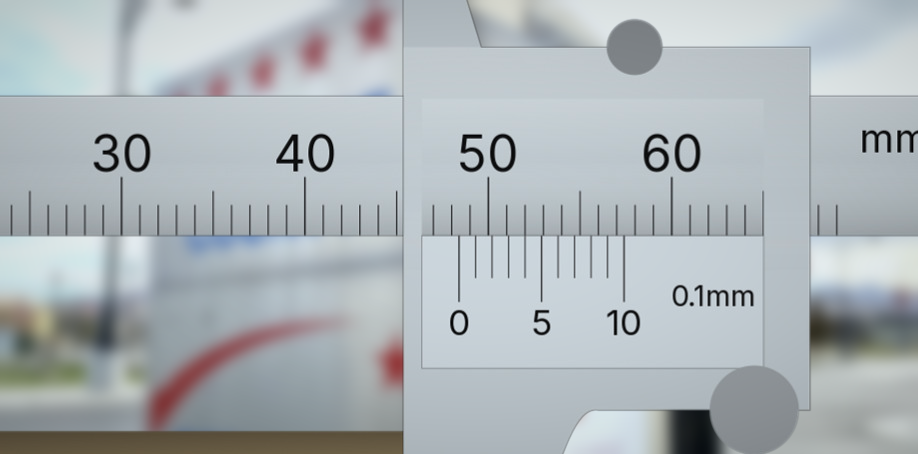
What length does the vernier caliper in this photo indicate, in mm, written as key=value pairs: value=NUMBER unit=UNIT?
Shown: value=48.4 unit=mm
